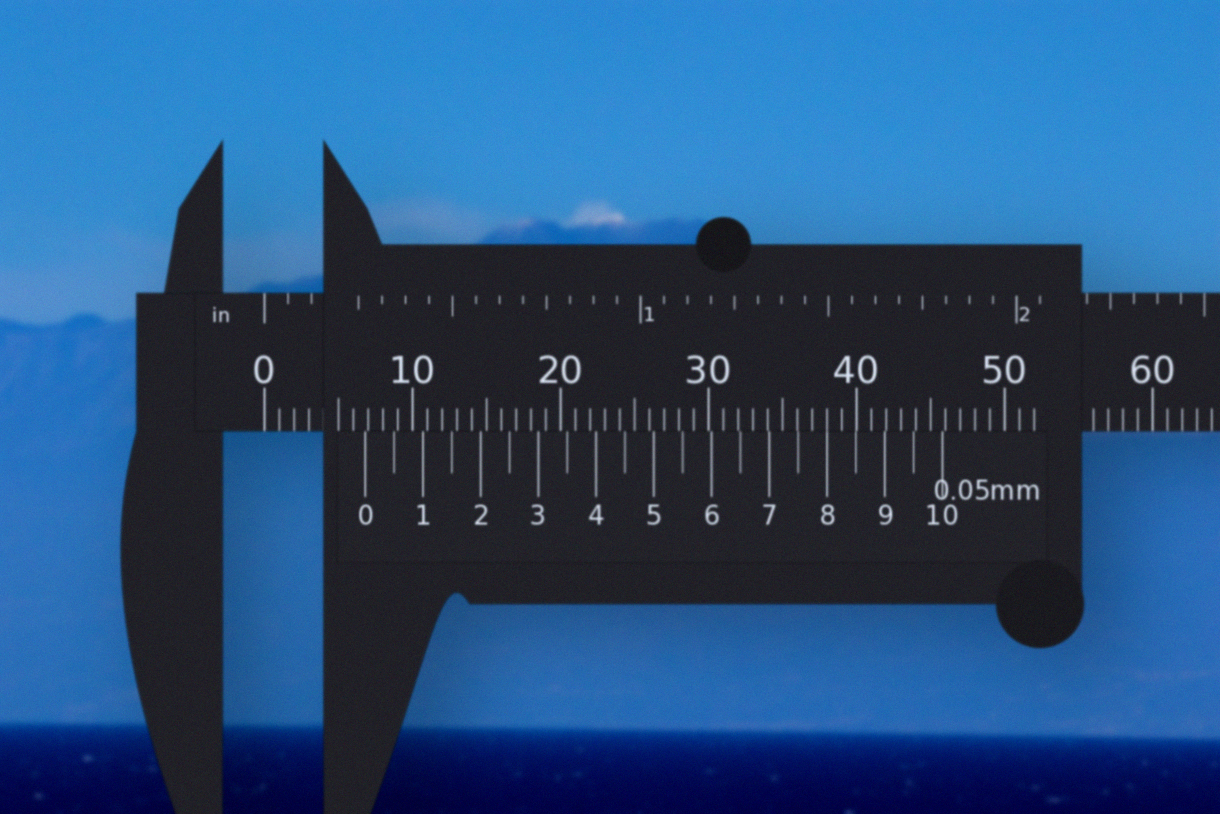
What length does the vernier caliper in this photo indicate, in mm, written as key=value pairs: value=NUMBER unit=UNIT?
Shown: value=6.8 unit=mm
